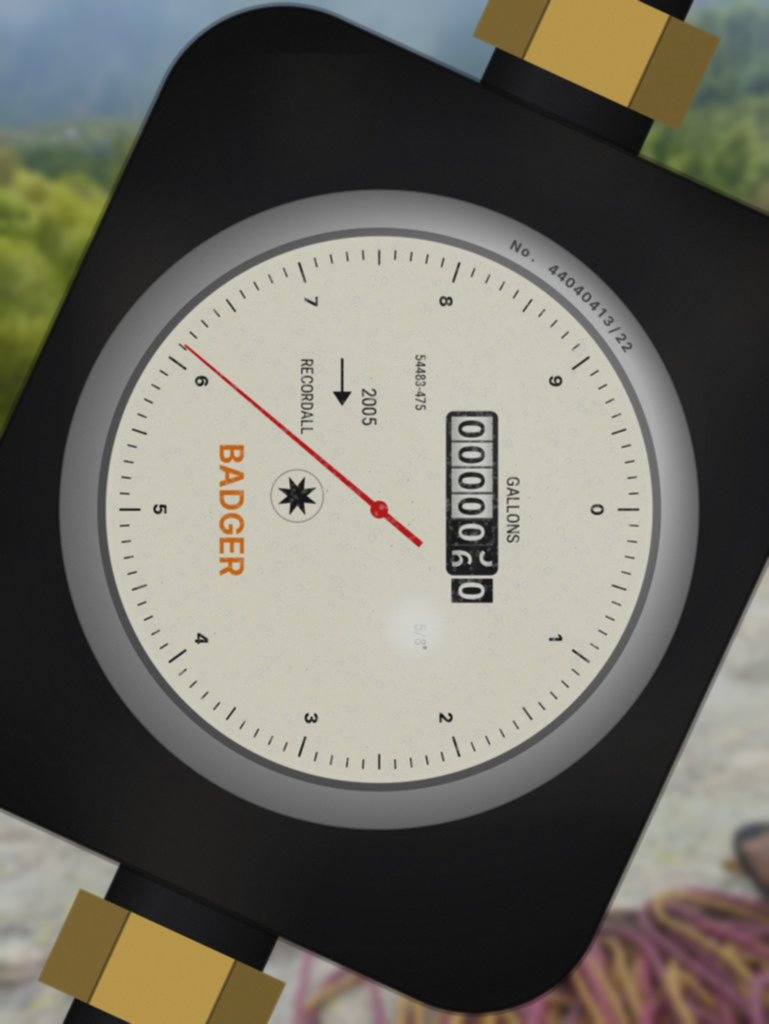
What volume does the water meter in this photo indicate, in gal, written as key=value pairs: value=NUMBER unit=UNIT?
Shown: value=56.1 unit=gal
